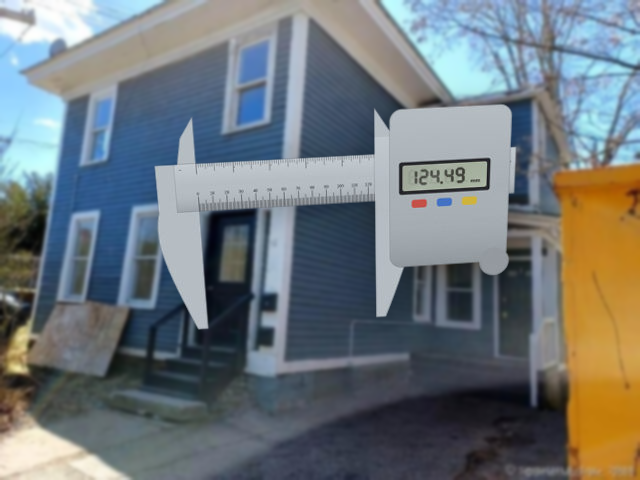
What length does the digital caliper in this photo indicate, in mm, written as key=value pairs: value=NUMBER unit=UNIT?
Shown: value=124.49 unit=mm
